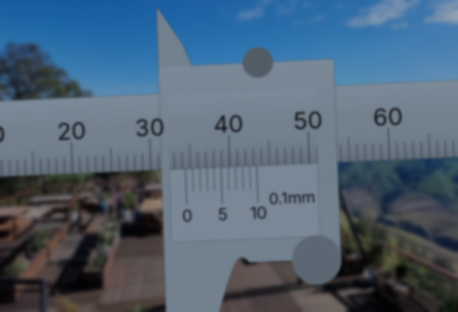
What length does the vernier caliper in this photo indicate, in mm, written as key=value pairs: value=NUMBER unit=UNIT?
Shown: value=34.4 unit=mm
